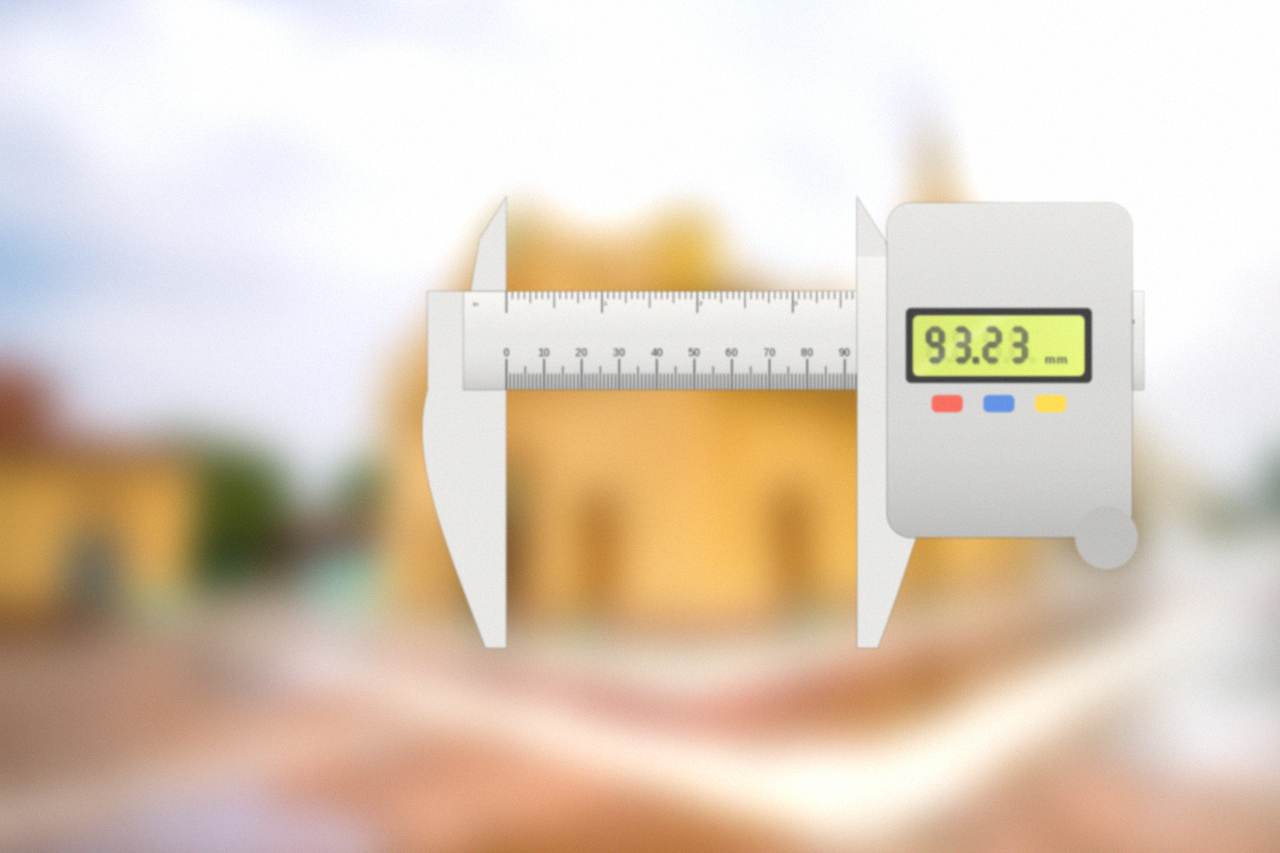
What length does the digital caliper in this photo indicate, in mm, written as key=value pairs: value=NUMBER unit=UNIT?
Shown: value=93.23 unit=mm
